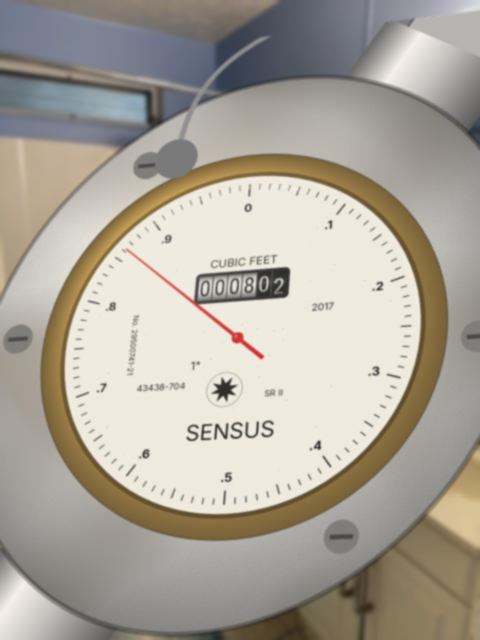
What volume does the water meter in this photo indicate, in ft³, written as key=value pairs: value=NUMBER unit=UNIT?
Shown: value=801.86 unit=ft³
